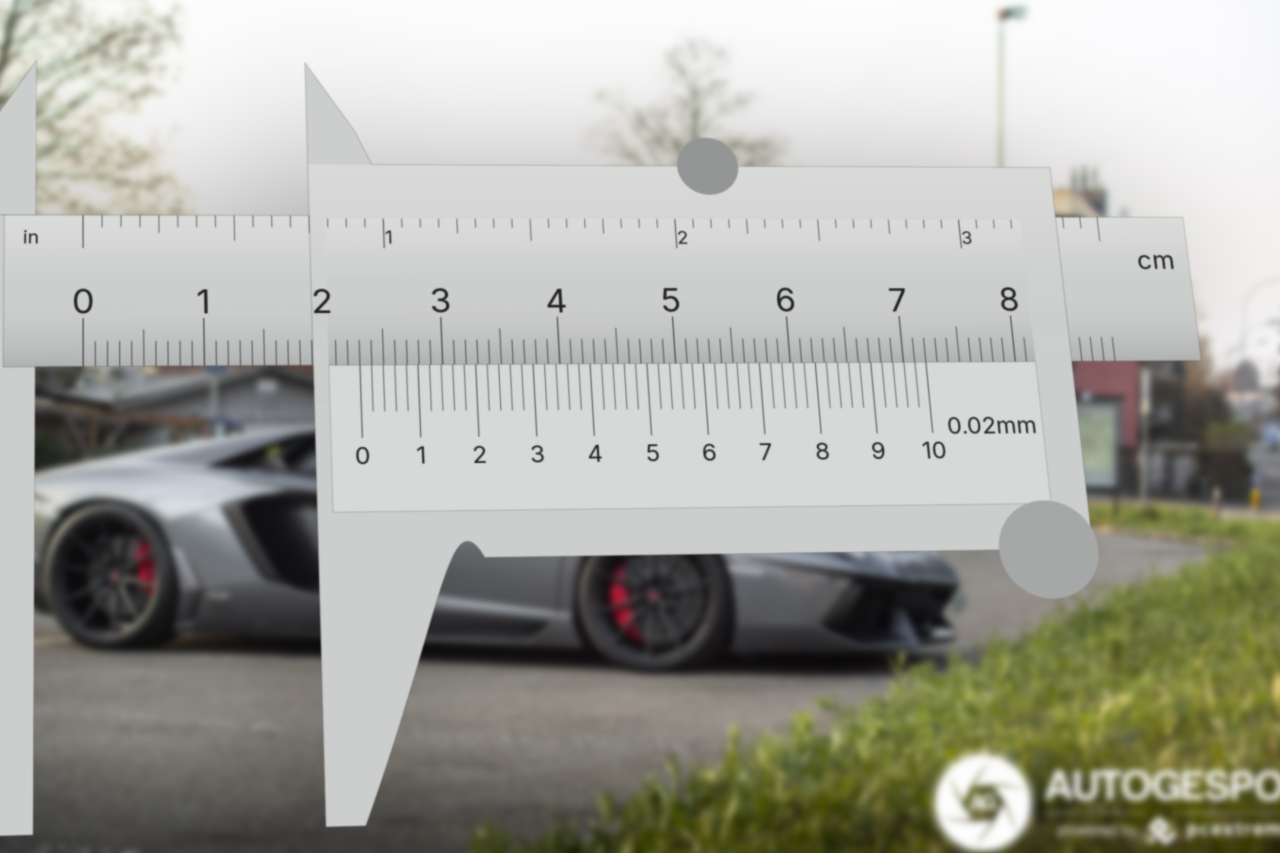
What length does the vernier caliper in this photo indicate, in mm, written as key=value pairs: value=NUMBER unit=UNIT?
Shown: value=23.0 unit=mm
